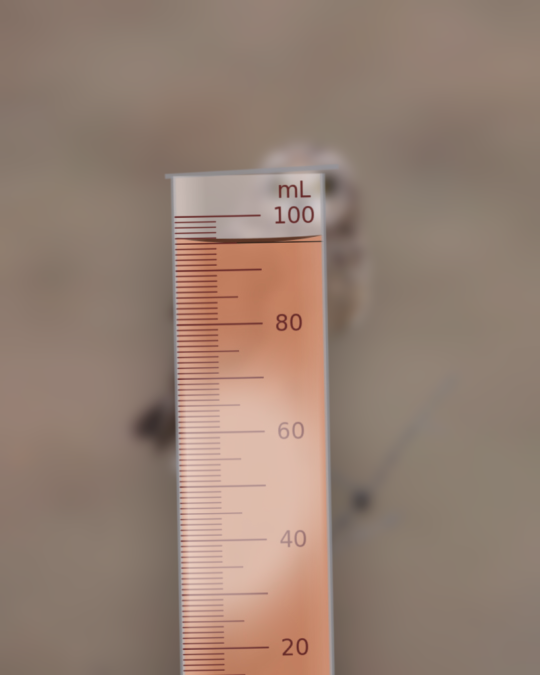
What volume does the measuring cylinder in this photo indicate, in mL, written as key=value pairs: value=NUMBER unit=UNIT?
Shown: value=95 unit=mL
